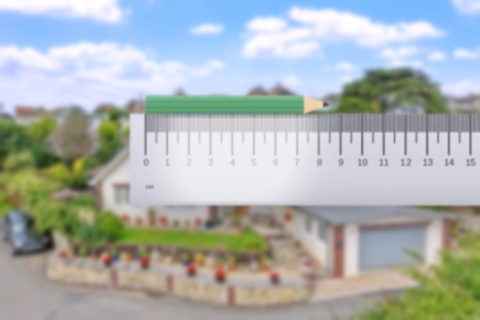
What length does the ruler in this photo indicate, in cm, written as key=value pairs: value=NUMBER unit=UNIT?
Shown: value=8.5 unit=cm
